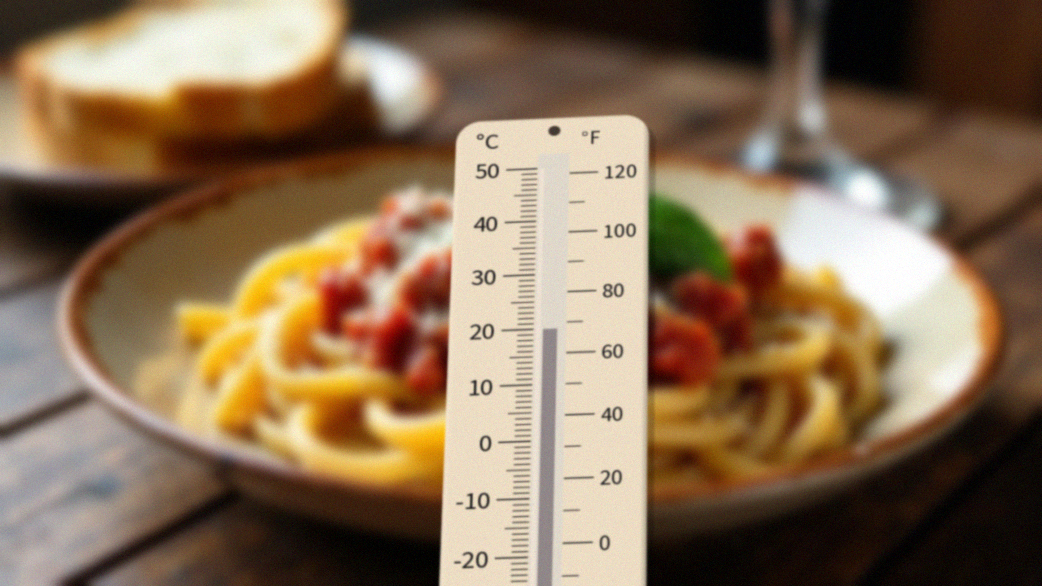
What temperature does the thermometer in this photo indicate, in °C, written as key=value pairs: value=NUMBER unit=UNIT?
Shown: value=20 unit=°C
